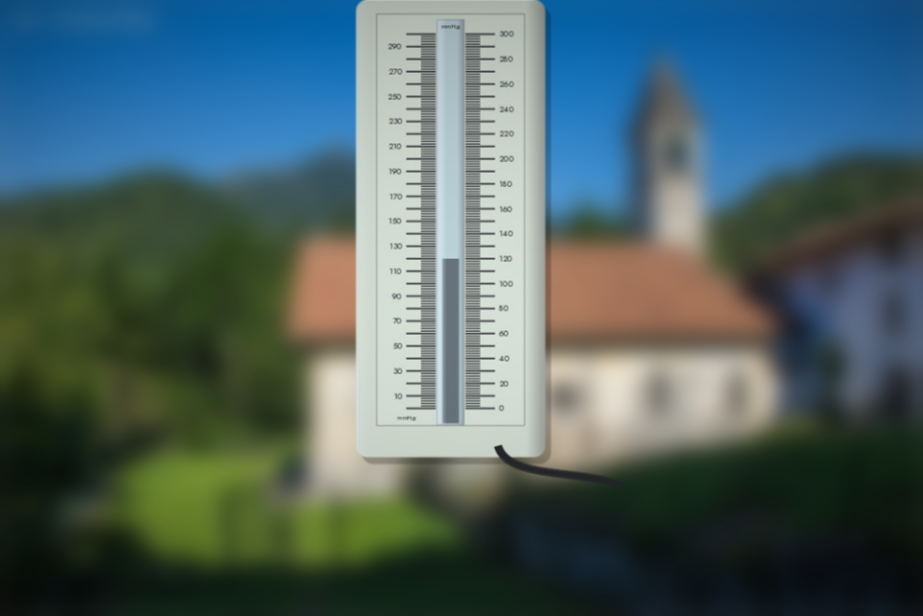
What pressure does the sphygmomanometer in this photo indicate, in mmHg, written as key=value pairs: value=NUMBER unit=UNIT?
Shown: value=120 unit=mmHg
